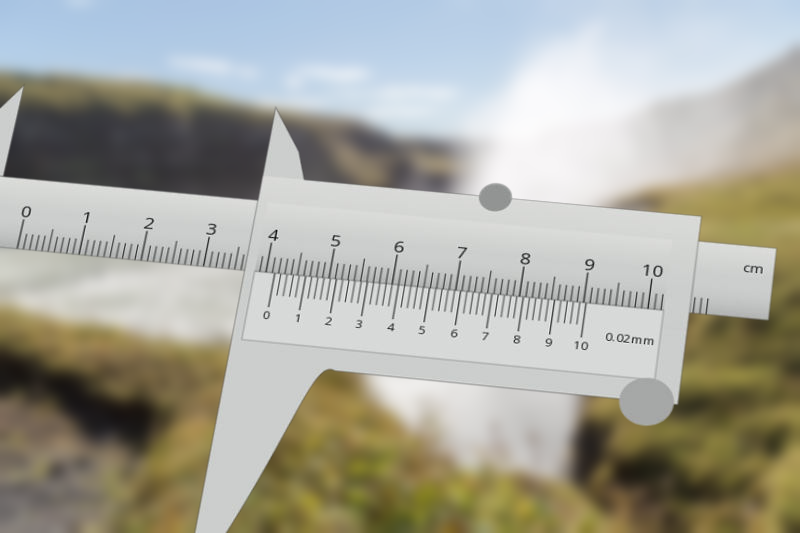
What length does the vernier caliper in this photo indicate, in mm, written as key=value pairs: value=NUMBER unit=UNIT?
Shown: value=41.4 unit=mm
